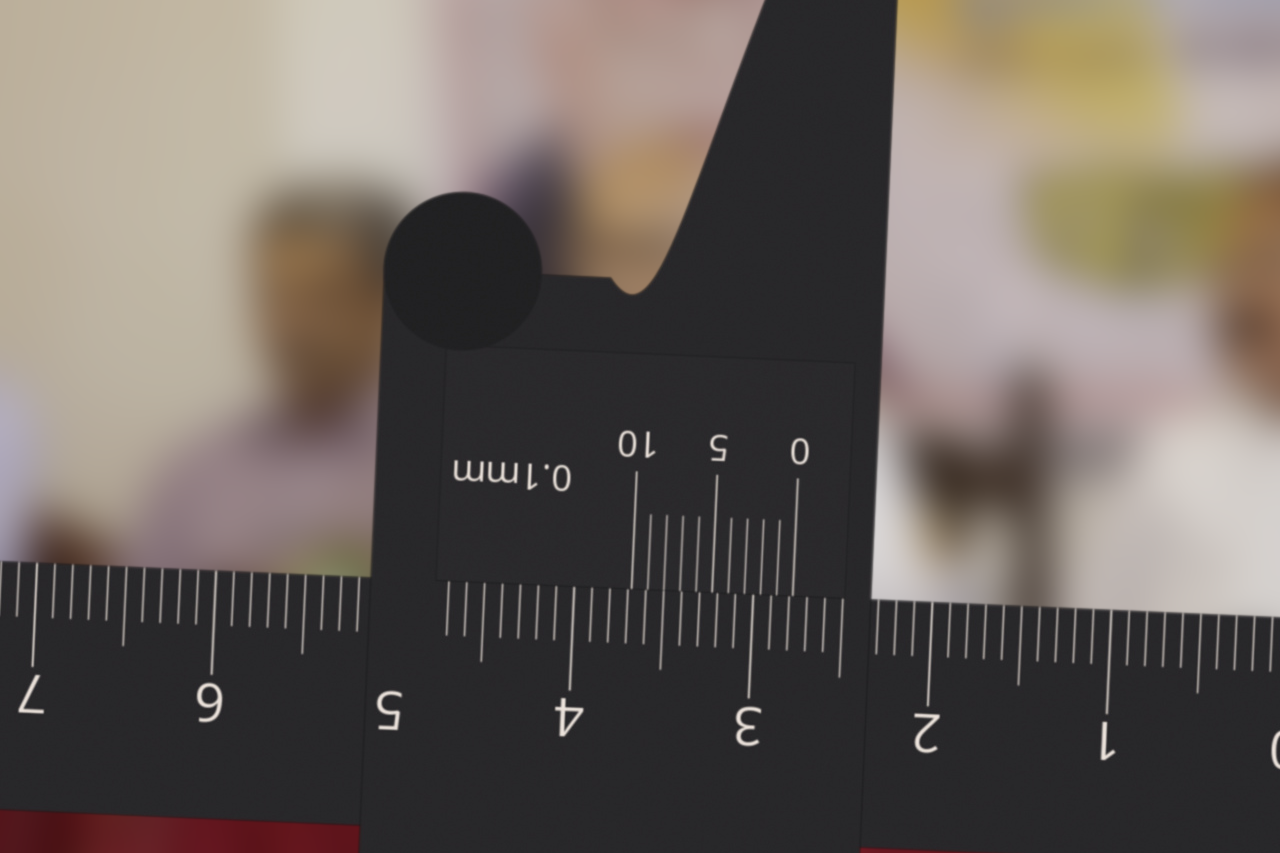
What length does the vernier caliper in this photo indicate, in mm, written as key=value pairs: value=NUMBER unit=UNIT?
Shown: value=27.8 unit=mm
